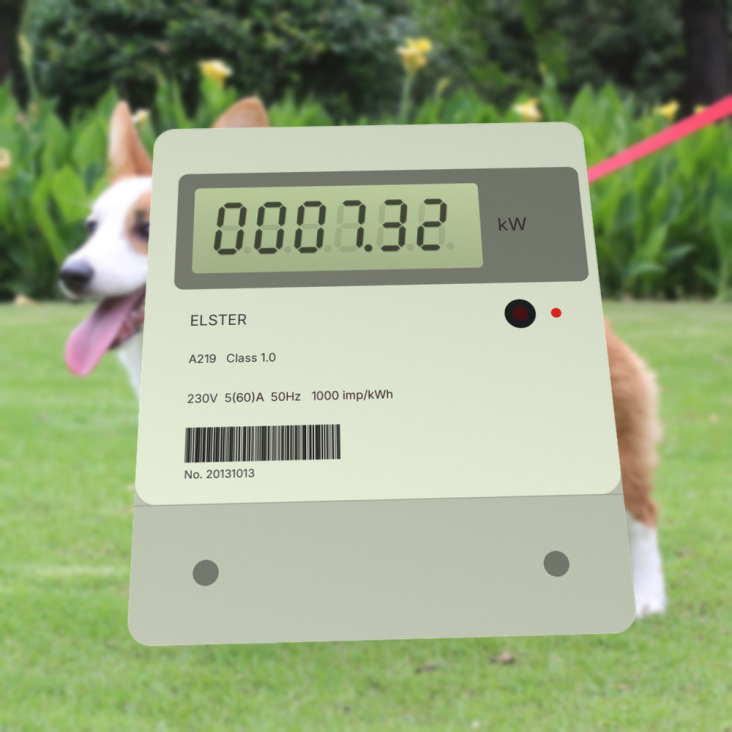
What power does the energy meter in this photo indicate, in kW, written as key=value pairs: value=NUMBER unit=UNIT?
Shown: value=7.32 unit=kW
